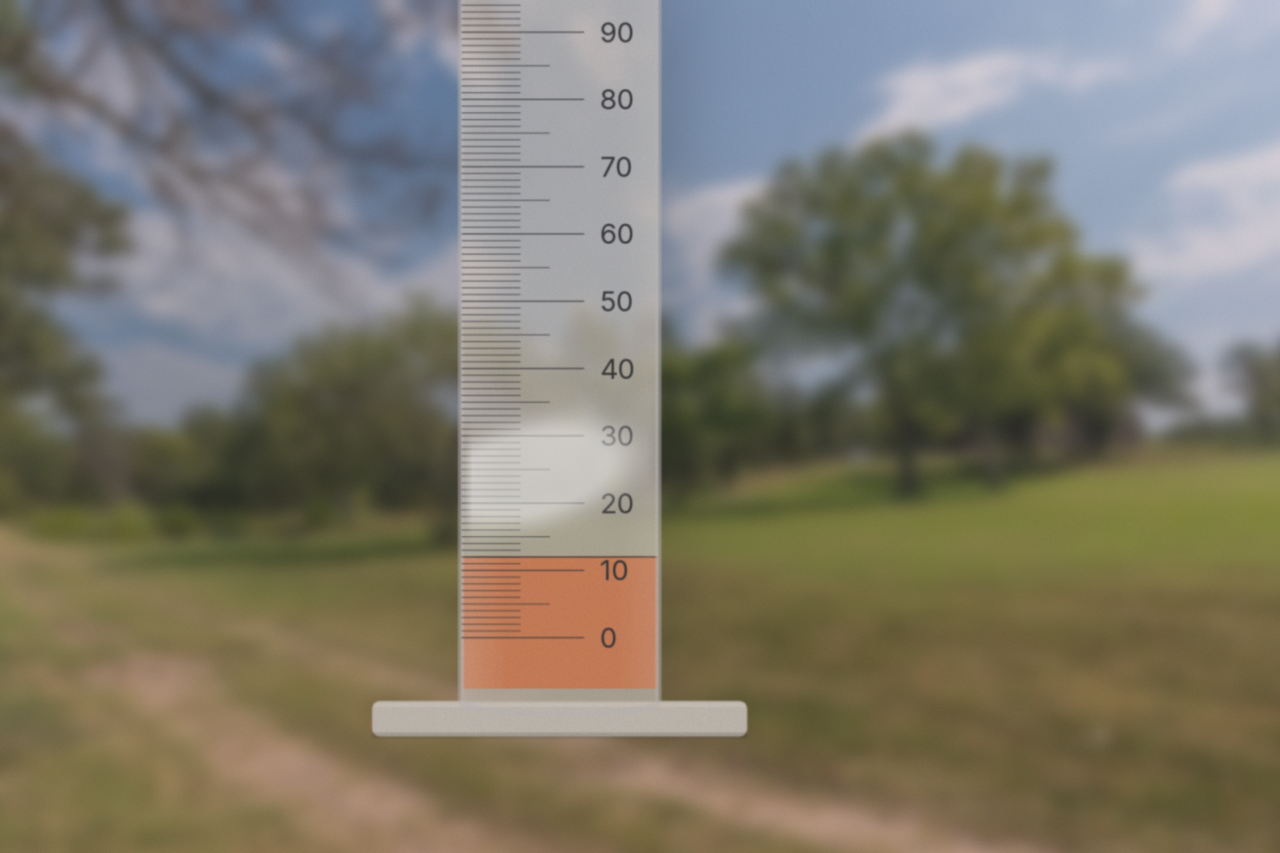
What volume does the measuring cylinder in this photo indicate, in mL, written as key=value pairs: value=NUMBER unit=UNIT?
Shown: value=12 unit=mL
